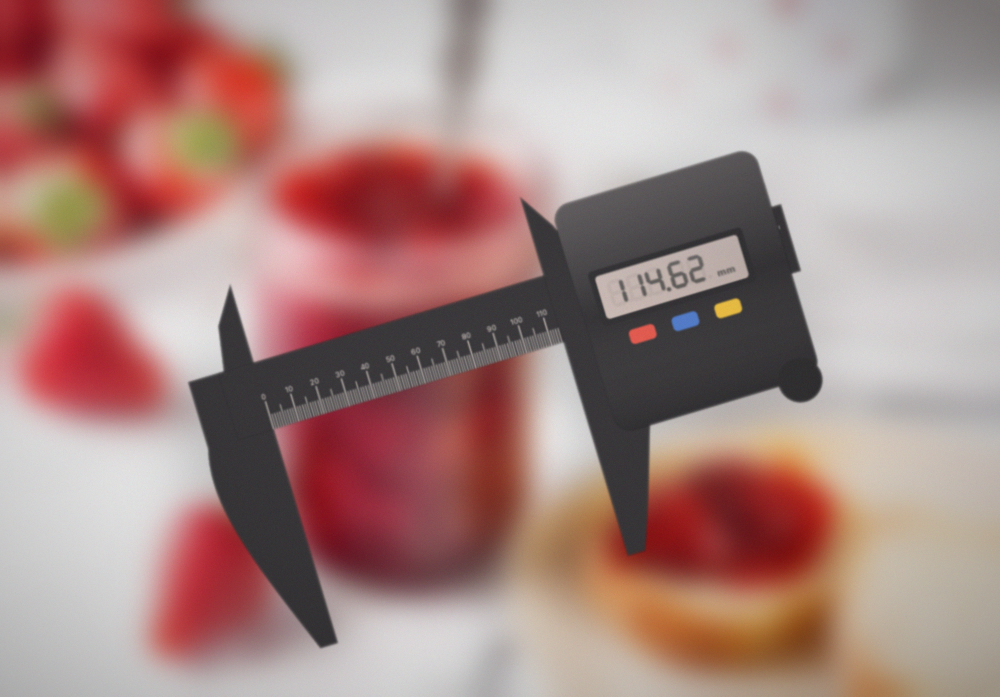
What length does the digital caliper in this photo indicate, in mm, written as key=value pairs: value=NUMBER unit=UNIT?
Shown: value=114.62 unit=mm
